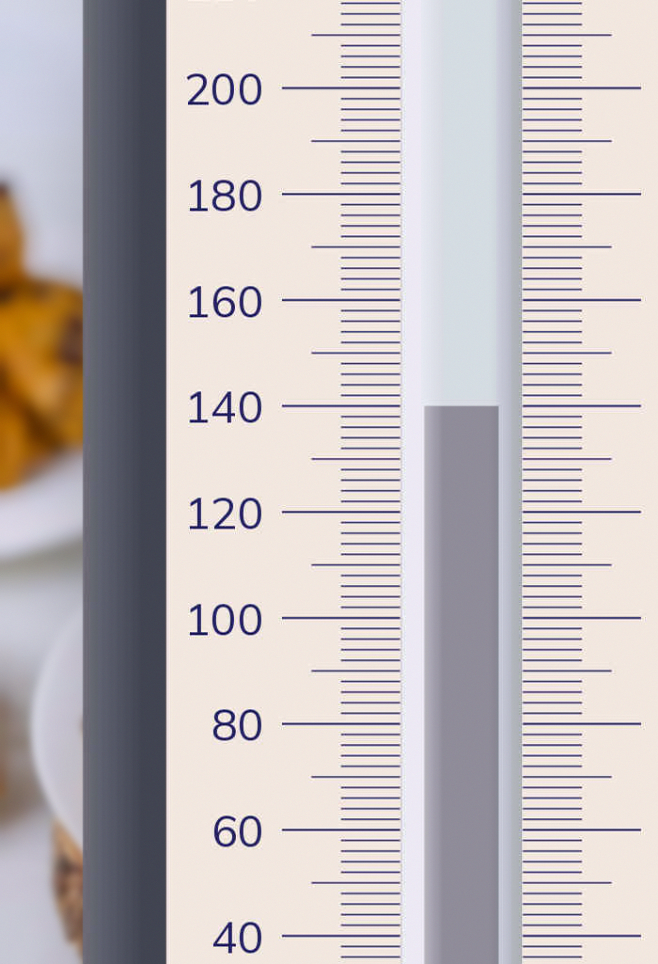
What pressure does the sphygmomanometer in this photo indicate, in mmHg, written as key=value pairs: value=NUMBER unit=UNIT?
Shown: value=140 unit=mmHg
